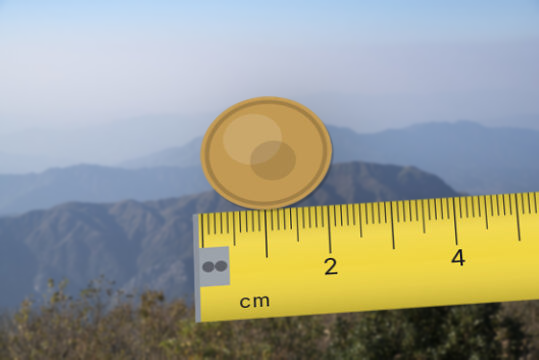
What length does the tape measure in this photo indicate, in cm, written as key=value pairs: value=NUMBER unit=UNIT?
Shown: value=2.1 unit=cm
